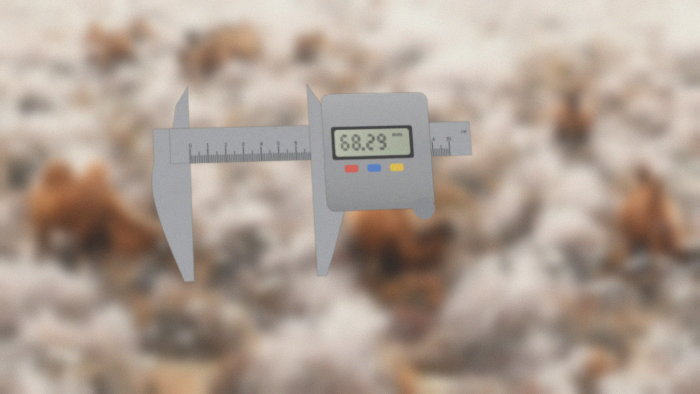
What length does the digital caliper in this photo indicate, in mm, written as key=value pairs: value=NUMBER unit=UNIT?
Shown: value=68.29 unit=mm
